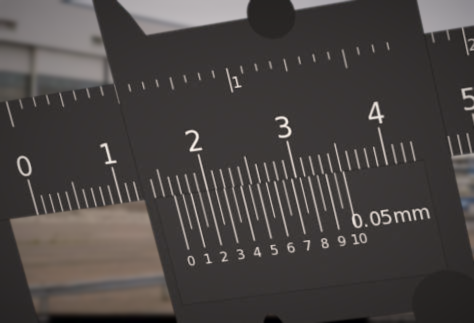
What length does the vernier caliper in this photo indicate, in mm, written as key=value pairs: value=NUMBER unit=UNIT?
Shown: value=16.2 unit=mm
